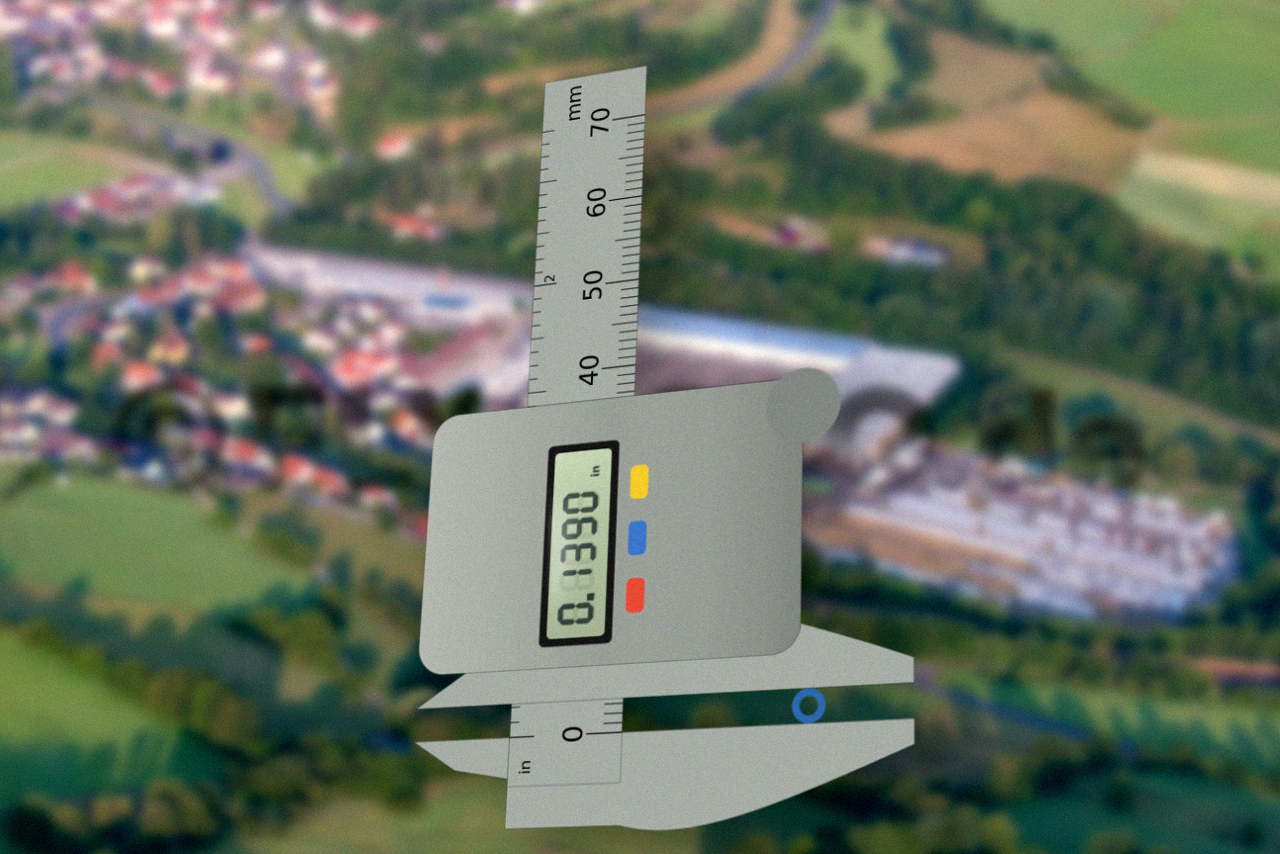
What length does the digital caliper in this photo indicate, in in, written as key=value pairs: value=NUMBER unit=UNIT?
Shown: value=0.1390 unit=in
